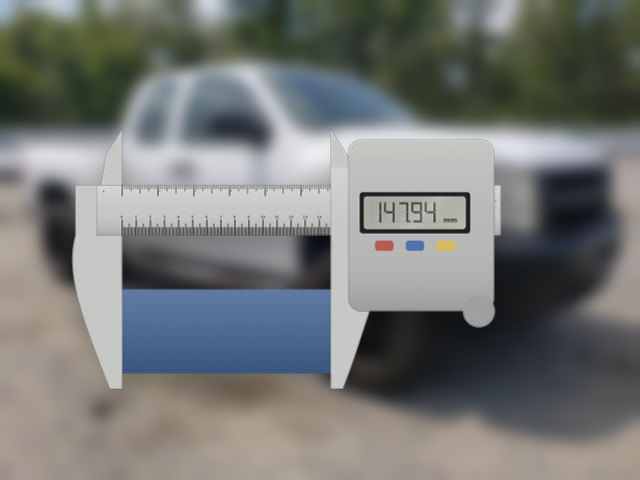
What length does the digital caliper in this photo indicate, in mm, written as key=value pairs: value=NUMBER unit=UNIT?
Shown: value=147.94 unit=mm
